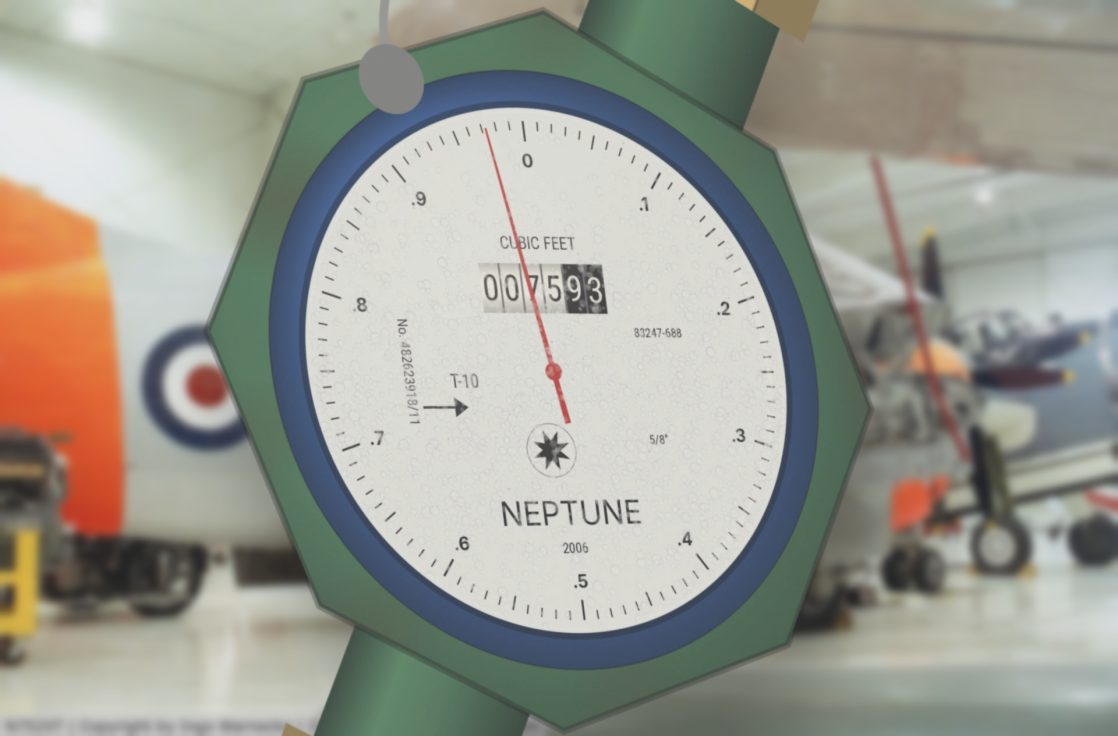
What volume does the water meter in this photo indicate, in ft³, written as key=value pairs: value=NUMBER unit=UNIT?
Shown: value=7592.97 unit=ft³
